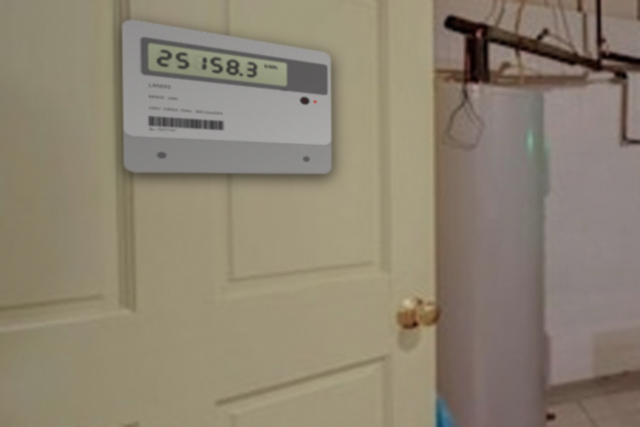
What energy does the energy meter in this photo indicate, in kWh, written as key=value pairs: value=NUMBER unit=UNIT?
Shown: value=25158.3 unit=kWh
